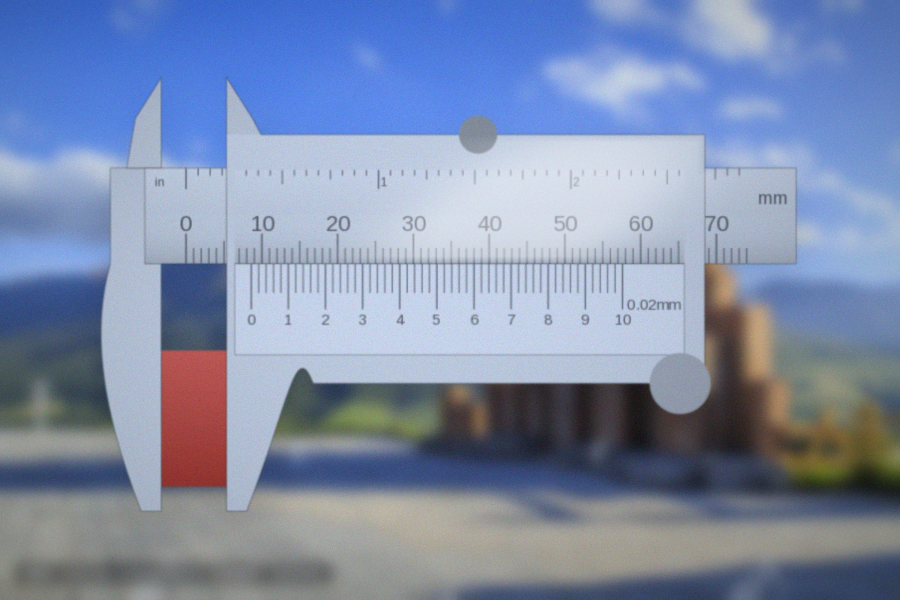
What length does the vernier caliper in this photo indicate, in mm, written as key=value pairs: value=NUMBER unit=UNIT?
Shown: value=8.6 unit=mm
